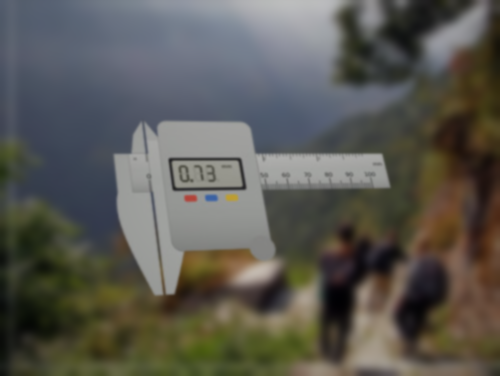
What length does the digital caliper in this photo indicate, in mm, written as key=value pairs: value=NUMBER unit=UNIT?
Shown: value=0.73 unit=mm
